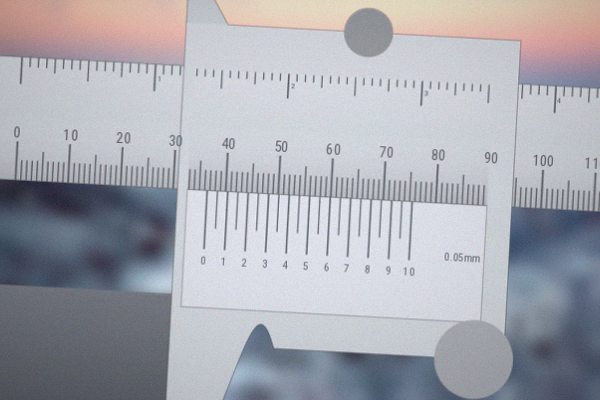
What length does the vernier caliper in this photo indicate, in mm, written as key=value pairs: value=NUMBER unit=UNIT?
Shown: value=36.5 unit=mm
